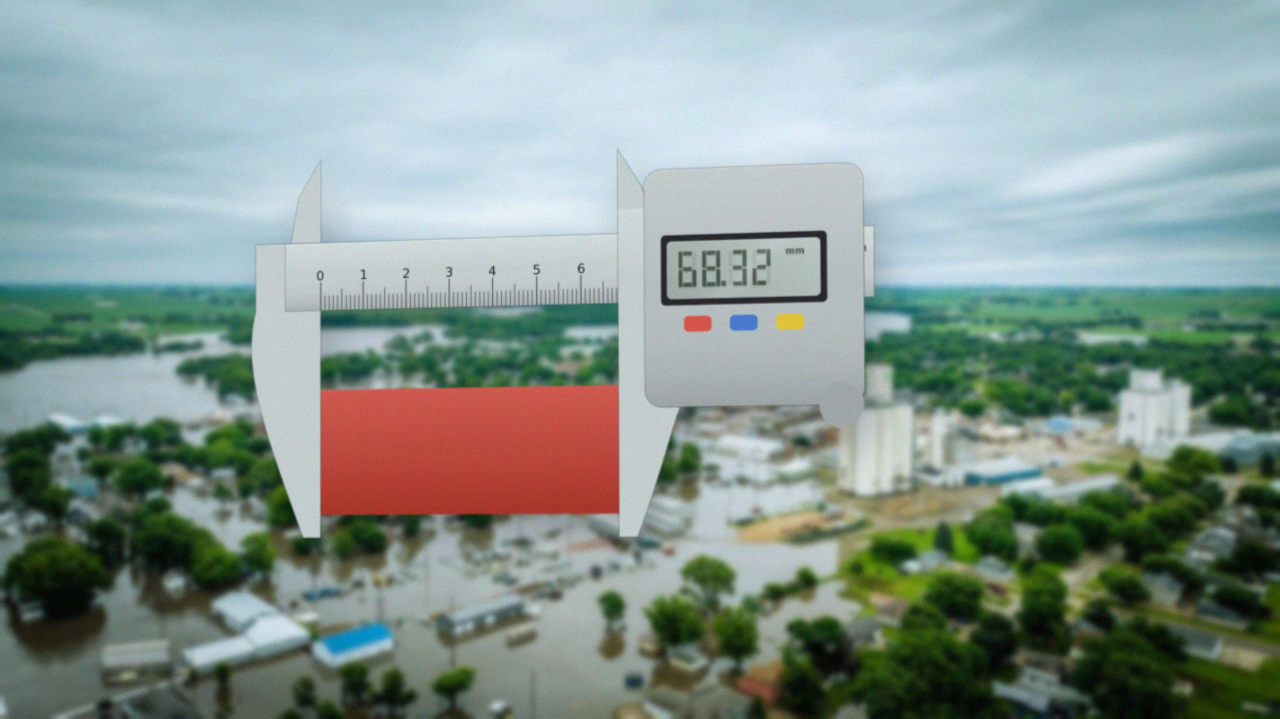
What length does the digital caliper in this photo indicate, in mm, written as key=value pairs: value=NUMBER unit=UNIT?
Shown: value=68.32 unit=mm
